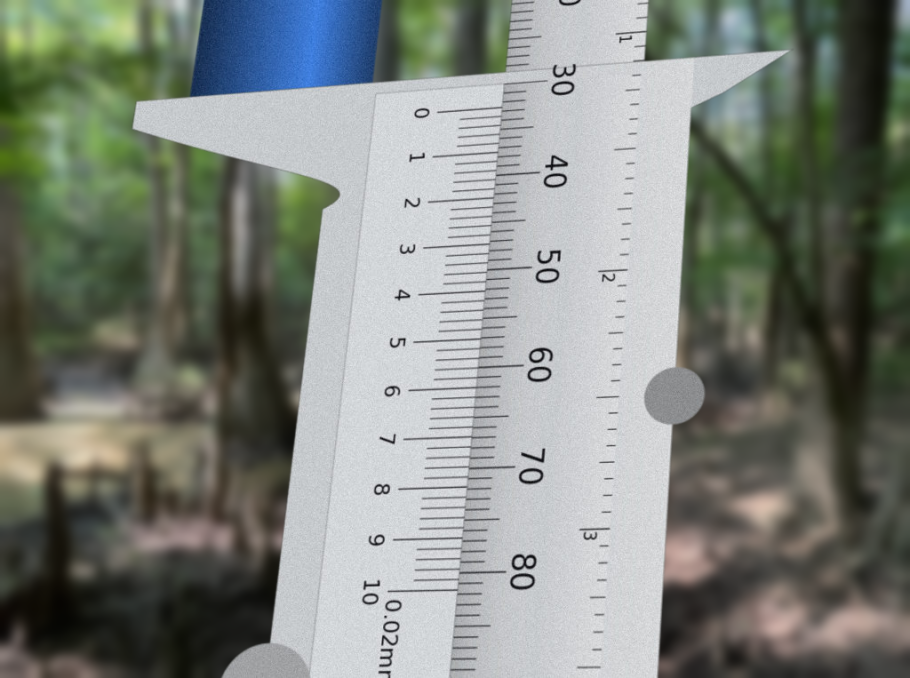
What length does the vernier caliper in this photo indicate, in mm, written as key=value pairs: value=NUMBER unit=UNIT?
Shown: value=32.6 unit=mm
